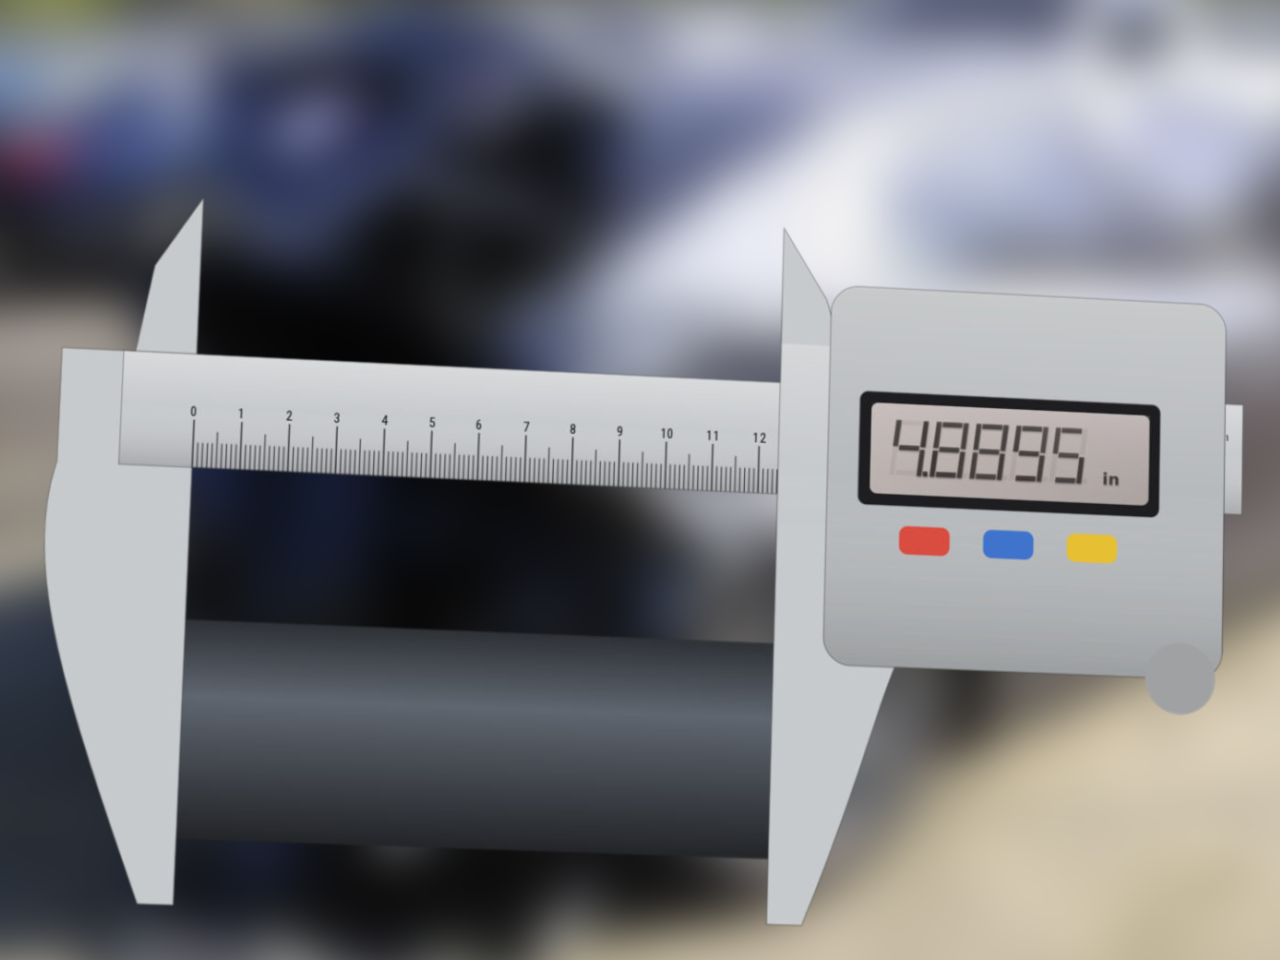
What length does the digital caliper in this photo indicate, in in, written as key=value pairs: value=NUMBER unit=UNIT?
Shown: value=4.8895 unit=in
